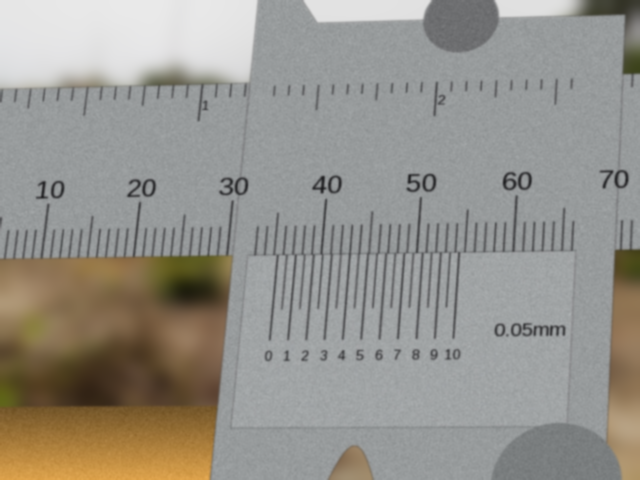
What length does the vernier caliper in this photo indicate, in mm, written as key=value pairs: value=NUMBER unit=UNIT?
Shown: value=35.4 unit=mm
